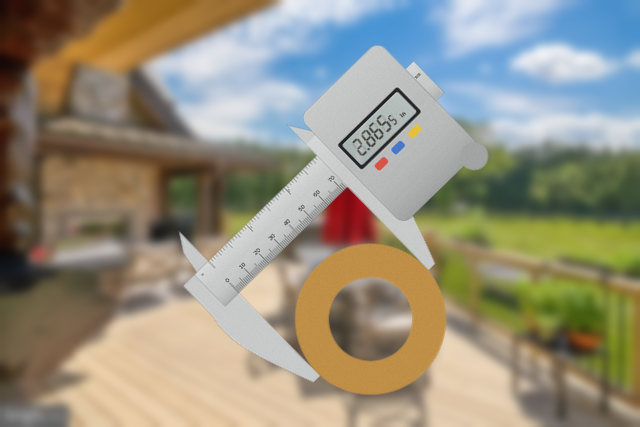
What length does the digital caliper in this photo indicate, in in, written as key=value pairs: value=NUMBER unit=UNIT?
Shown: value=2.8655 unit=in
